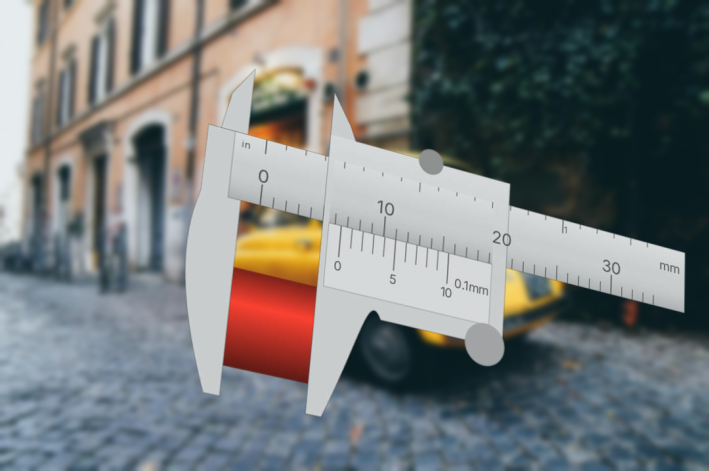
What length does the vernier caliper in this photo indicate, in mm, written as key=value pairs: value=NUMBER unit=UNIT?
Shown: value=6.5 unit=mm
